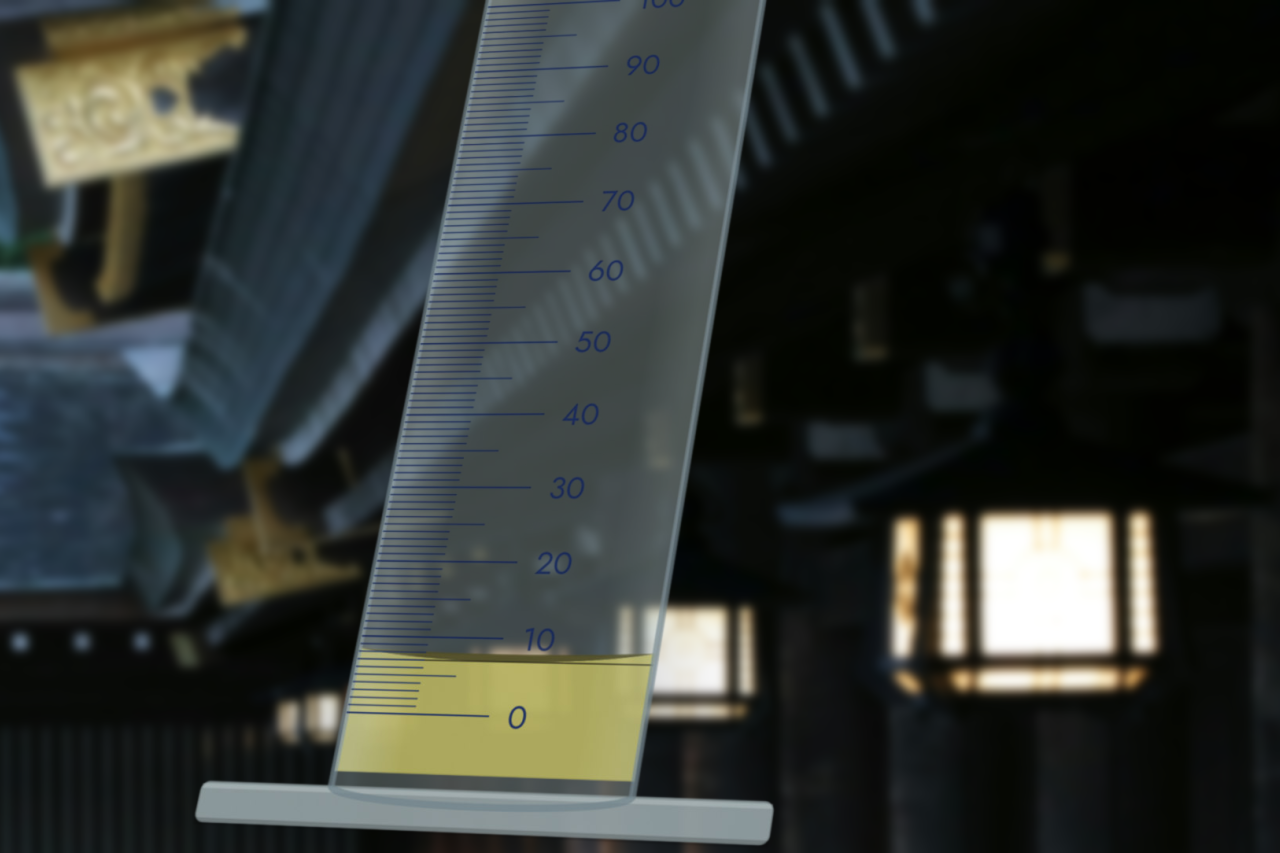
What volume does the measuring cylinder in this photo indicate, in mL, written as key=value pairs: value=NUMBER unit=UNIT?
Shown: value=7 unit=mL
